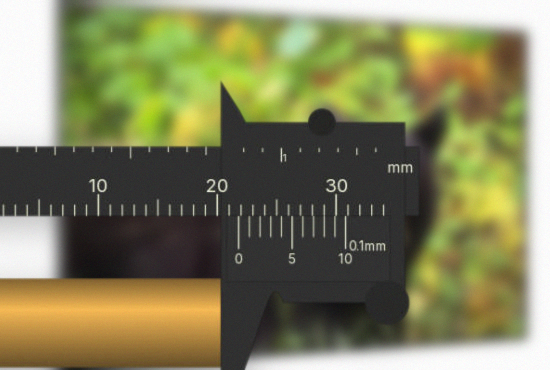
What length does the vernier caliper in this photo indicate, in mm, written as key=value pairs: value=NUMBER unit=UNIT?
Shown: value=21.8 unit=mm
